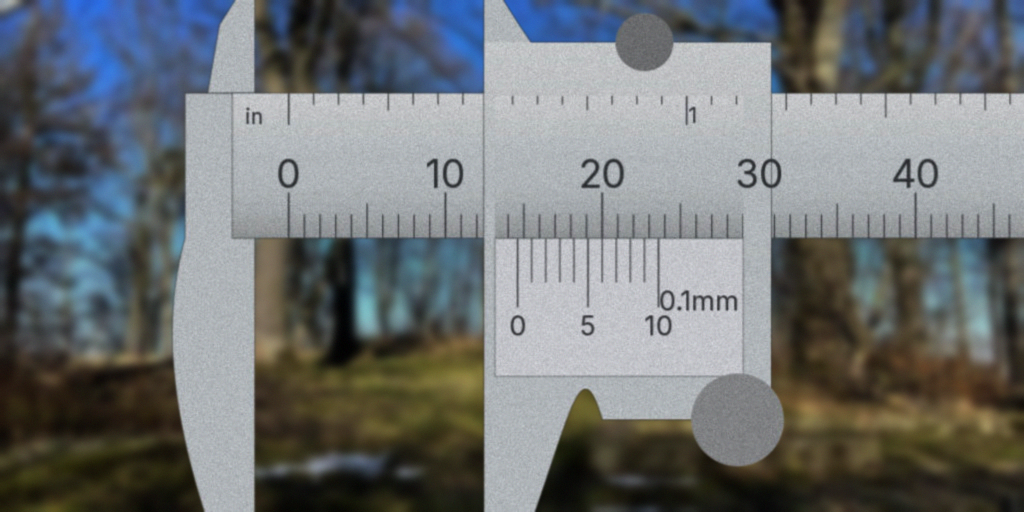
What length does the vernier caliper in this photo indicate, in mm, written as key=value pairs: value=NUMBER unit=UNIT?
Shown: value=14.6 unit=mm
